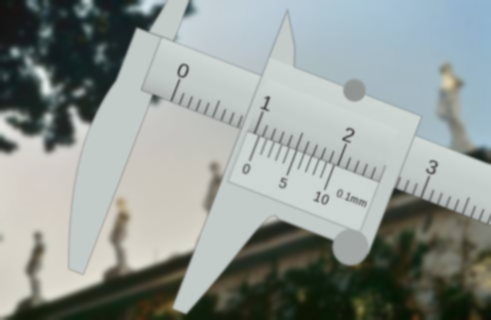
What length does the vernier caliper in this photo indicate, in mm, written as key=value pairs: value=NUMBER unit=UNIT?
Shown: value=10.6 unit=mm
